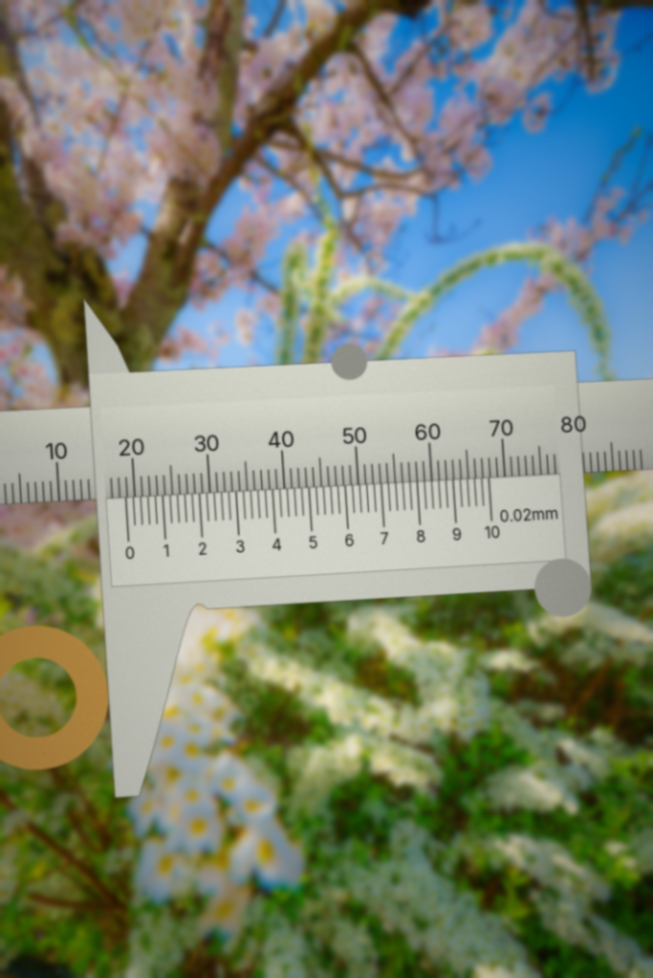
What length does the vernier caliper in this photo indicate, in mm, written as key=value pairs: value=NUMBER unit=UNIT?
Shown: value=18.8 unit=mm
